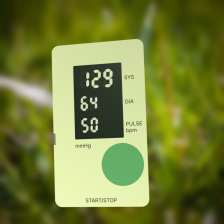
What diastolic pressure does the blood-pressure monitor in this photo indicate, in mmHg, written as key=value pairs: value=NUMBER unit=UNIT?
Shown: value=64 unit=mmHg
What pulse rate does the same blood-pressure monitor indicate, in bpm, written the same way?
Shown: value=50 unit=bpm
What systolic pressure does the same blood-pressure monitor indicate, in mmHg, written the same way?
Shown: value=129 unit=mmHg
